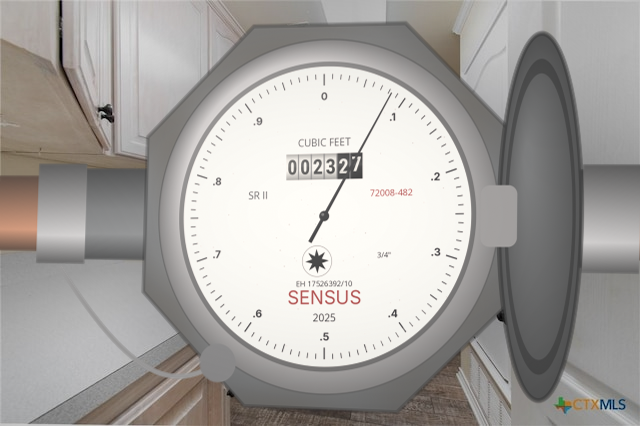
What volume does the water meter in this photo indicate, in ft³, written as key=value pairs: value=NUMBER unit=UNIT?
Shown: value=2327.08 unit=ft³
